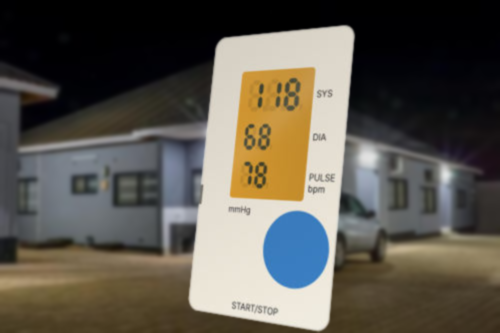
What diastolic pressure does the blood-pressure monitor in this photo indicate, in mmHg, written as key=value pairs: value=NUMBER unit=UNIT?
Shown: value=68 unit=mmHg
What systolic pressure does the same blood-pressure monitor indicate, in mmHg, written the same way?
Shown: value=118 unit=mmHg
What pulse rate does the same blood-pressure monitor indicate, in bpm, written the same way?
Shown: value=78 unit=bpm
